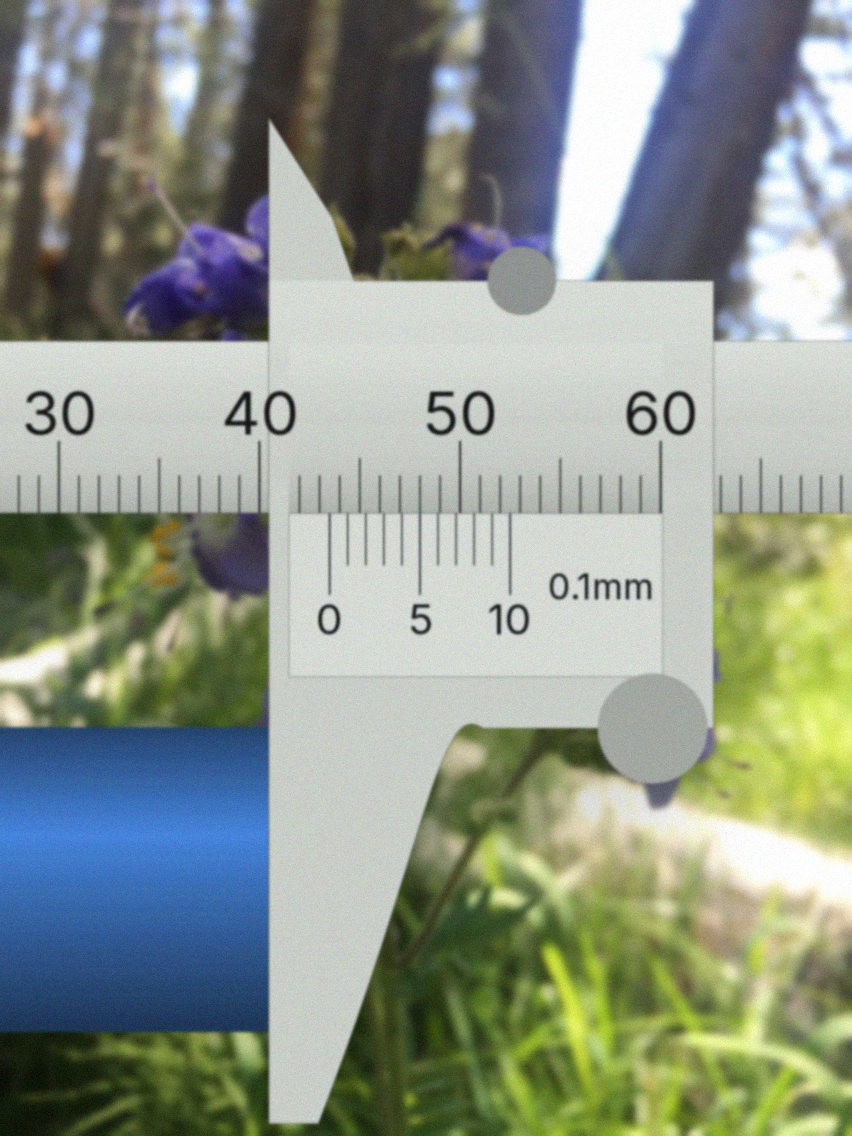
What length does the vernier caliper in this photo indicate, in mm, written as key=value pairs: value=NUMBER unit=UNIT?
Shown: value=43.5 unit=mm
